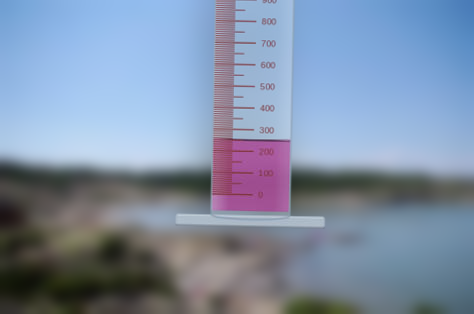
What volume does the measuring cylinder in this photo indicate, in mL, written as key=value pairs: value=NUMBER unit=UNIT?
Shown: value=250 unit=mL
